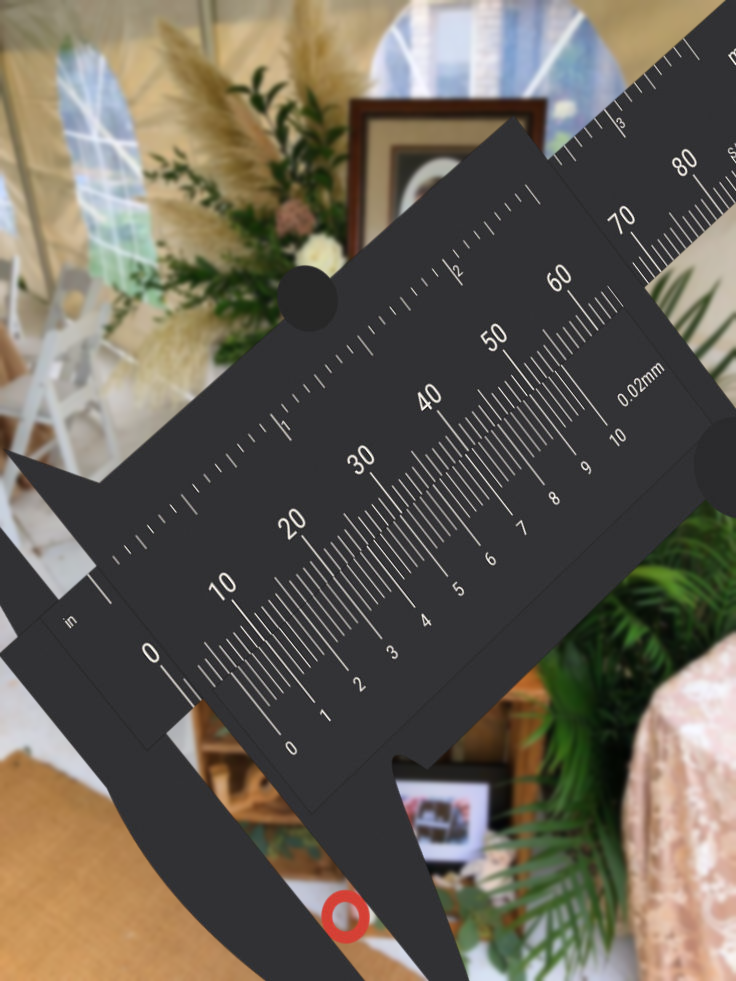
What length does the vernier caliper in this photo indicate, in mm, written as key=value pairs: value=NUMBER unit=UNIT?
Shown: value=5.2 unit=mm
